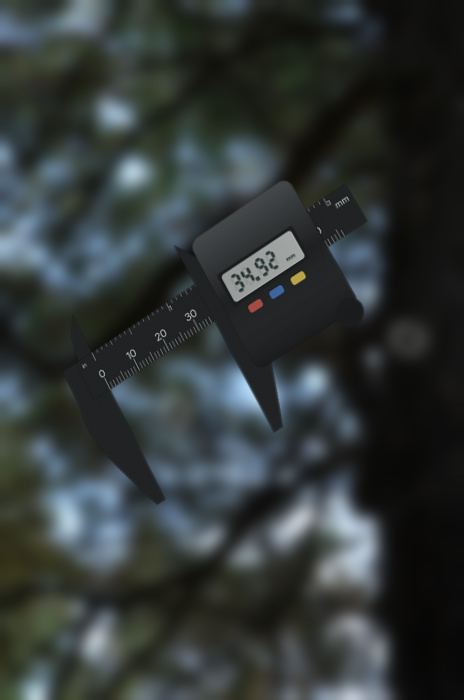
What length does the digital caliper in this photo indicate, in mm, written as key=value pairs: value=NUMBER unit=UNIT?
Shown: value=34.92 unit=mm
